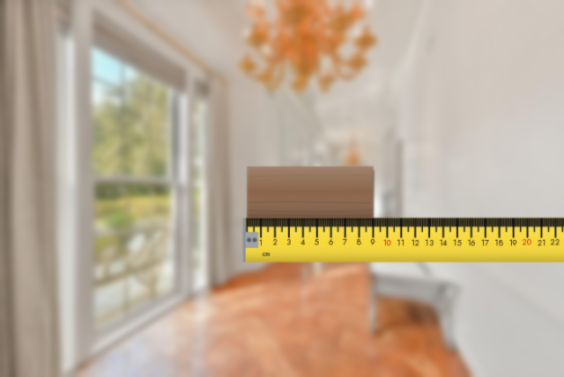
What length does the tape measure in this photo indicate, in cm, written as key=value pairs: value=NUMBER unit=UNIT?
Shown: value=9 unit=cm
